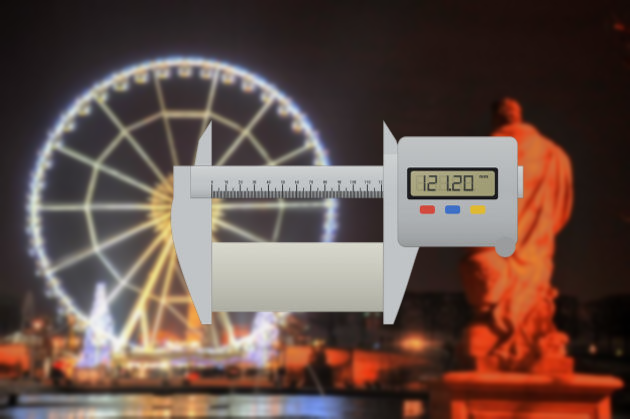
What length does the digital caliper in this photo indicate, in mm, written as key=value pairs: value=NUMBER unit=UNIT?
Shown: value=121.20 unit=mm
